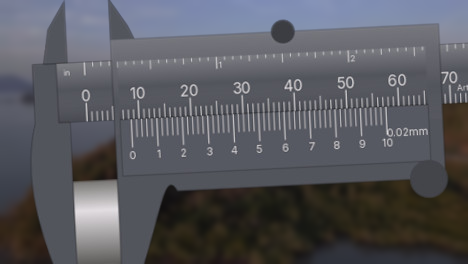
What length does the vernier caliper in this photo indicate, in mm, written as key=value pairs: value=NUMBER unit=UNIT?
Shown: value=8.5 unit=mm
